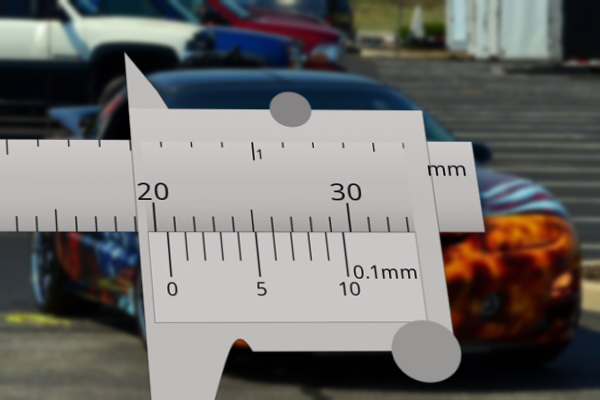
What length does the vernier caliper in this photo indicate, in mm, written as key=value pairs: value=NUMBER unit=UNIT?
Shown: value=20.6 unit=mm
